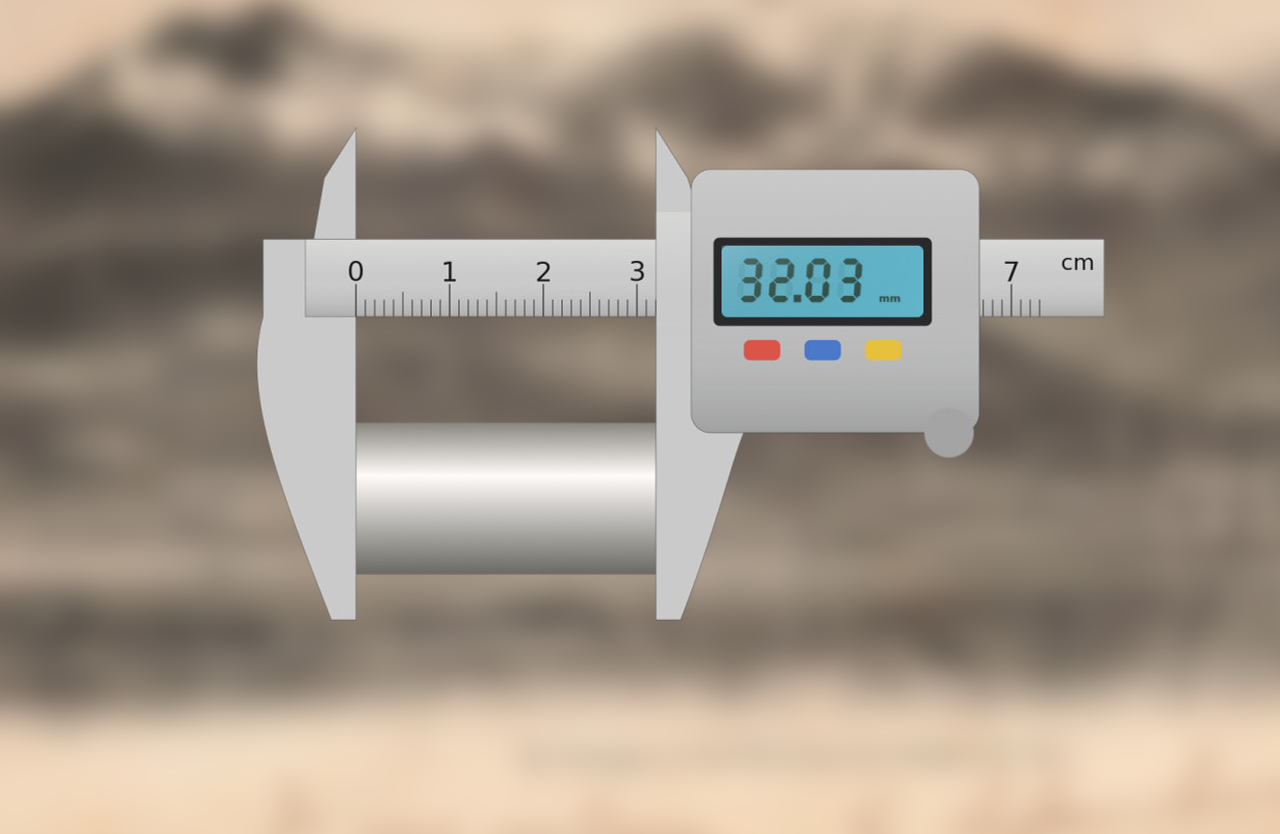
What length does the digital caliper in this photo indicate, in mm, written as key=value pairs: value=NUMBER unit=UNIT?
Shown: value=32.03 unit=mm
